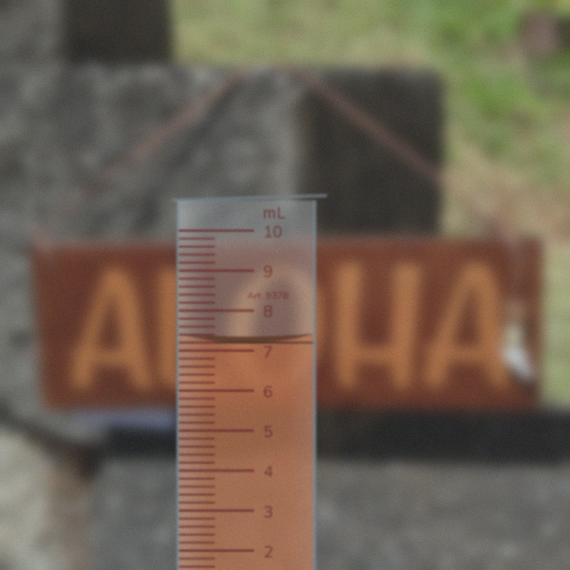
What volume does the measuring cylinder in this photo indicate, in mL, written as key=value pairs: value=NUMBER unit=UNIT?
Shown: value=7.2 unit=mL
